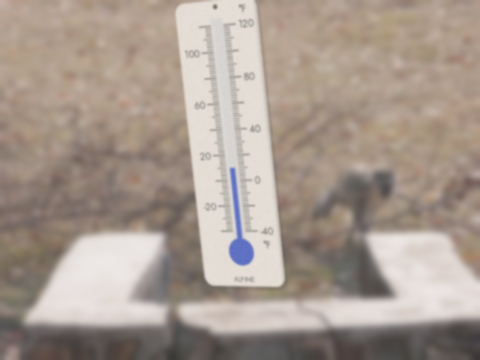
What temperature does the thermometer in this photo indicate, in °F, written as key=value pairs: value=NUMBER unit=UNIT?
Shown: value=10 unit=°F
